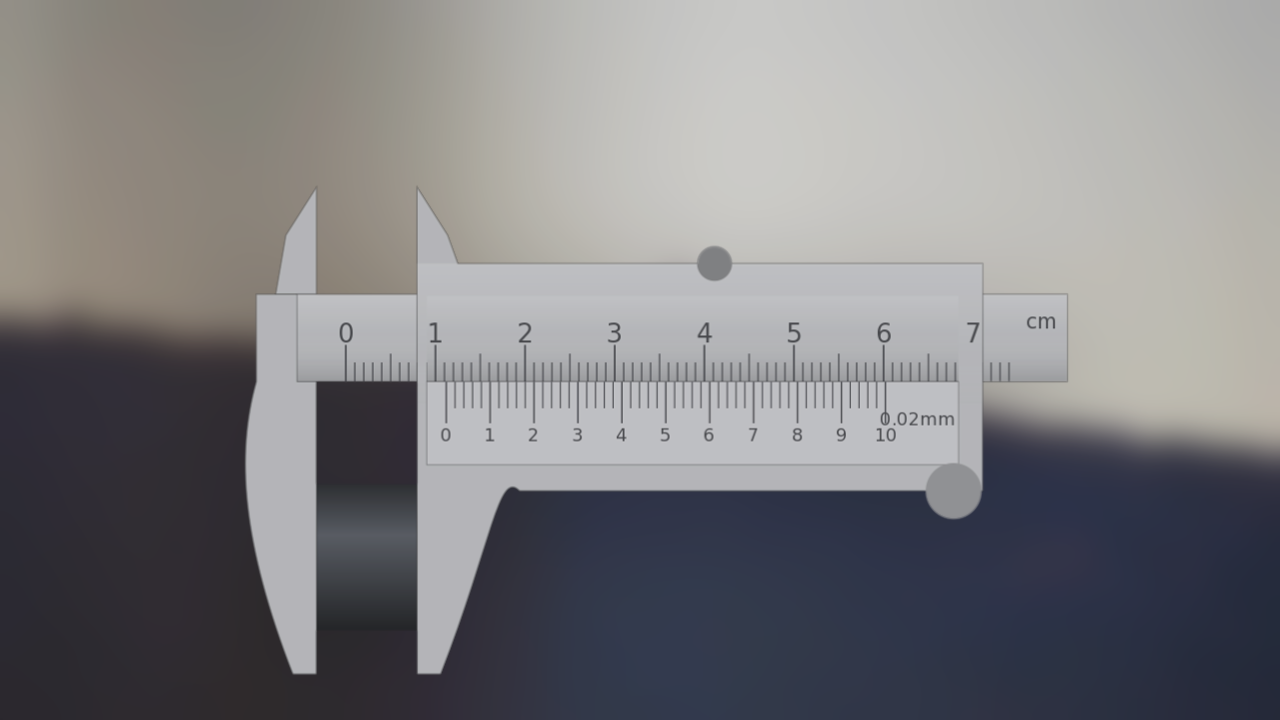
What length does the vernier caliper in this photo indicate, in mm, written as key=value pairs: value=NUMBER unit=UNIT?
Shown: value=11.2 unit=mm
